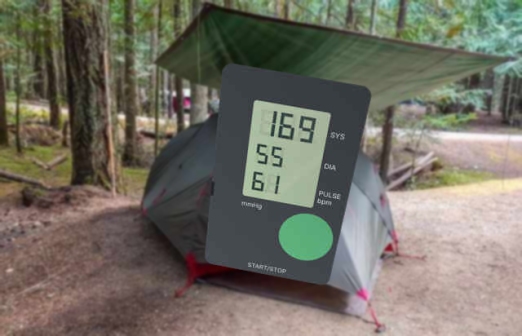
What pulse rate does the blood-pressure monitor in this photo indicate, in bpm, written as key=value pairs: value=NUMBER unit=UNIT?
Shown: value=61 unit=bpm
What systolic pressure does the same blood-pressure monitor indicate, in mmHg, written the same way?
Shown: value=169 unit=mmHg
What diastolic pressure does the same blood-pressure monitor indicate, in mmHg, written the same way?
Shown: value=55 unit=mmHg
